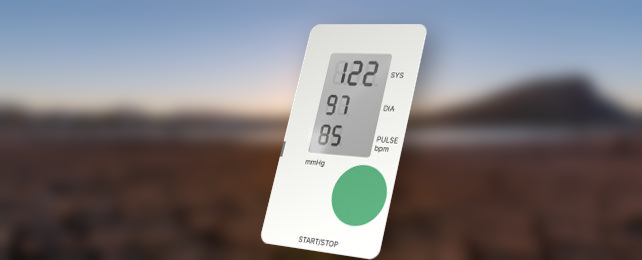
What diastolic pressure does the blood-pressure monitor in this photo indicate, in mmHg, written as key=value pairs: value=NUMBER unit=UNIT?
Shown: value=97 unit=mmHg
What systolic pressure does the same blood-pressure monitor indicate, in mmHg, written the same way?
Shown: value=122 unit=mmHg
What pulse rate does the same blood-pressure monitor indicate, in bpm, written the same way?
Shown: value=85 unit=bpm
